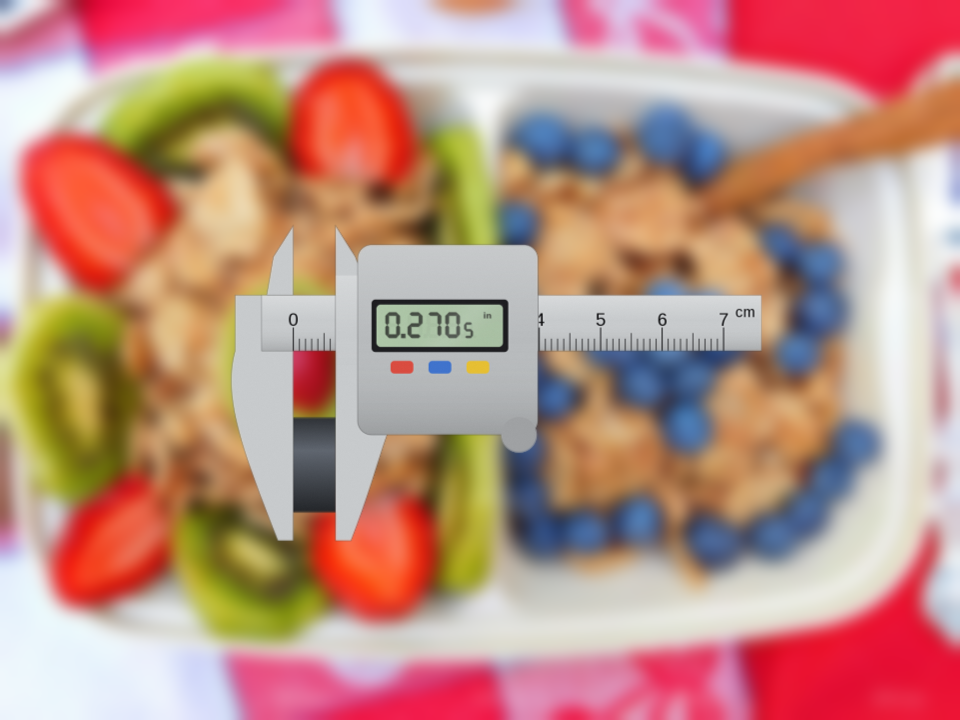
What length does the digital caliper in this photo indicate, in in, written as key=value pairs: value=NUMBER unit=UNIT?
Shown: value=0.2705 unit=in
